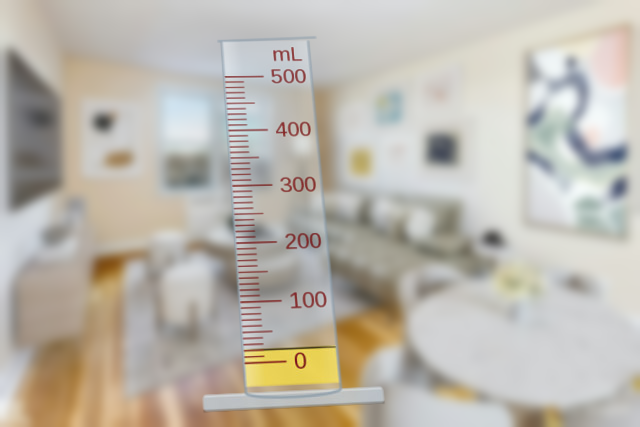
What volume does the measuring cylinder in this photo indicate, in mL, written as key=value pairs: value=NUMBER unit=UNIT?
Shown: value=20 unit=mL
